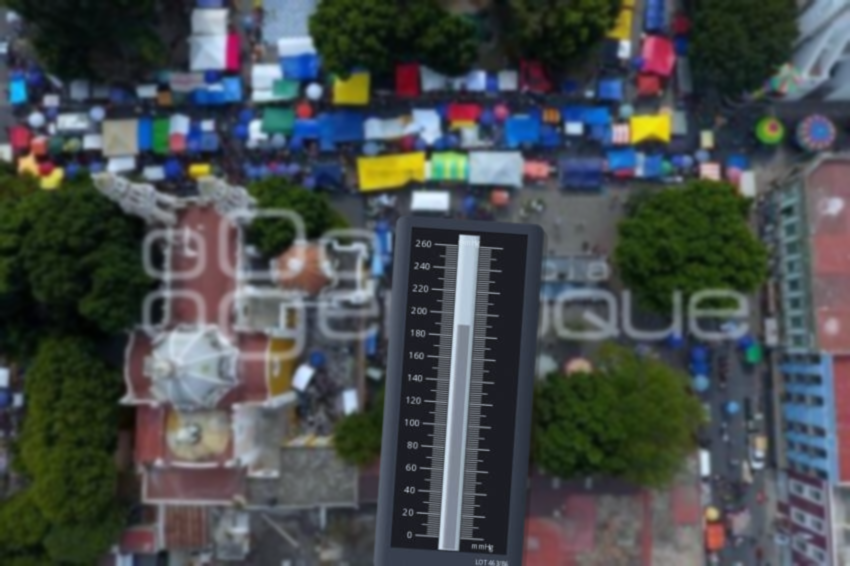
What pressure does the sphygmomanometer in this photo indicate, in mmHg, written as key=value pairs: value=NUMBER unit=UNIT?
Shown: value=190 unit=mmHg
